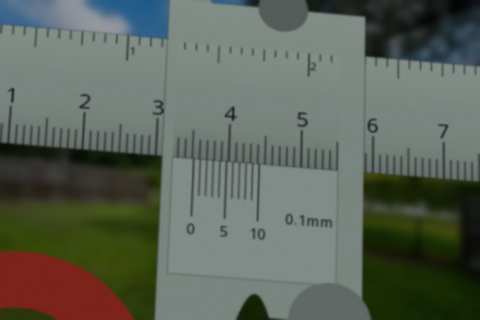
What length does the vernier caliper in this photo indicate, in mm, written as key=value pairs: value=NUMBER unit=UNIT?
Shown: value=35.2 unit=mm
